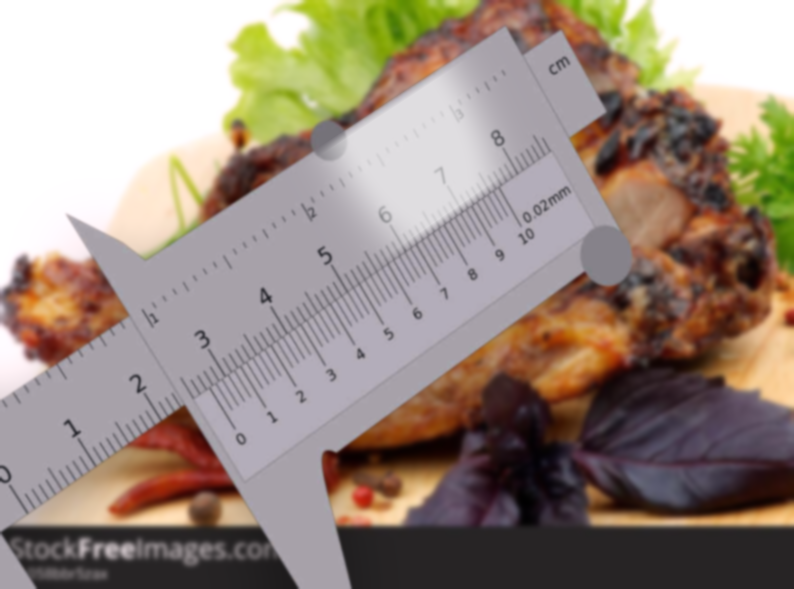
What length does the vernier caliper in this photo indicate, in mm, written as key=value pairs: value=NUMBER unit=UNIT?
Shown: value=27.5 unit=mm
